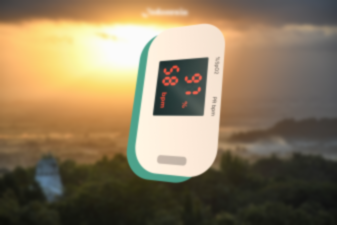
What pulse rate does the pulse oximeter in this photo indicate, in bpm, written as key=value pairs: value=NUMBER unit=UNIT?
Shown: value=58 unit=bpm
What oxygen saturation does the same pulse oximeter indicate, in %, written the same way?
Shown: value=97 unit=%
